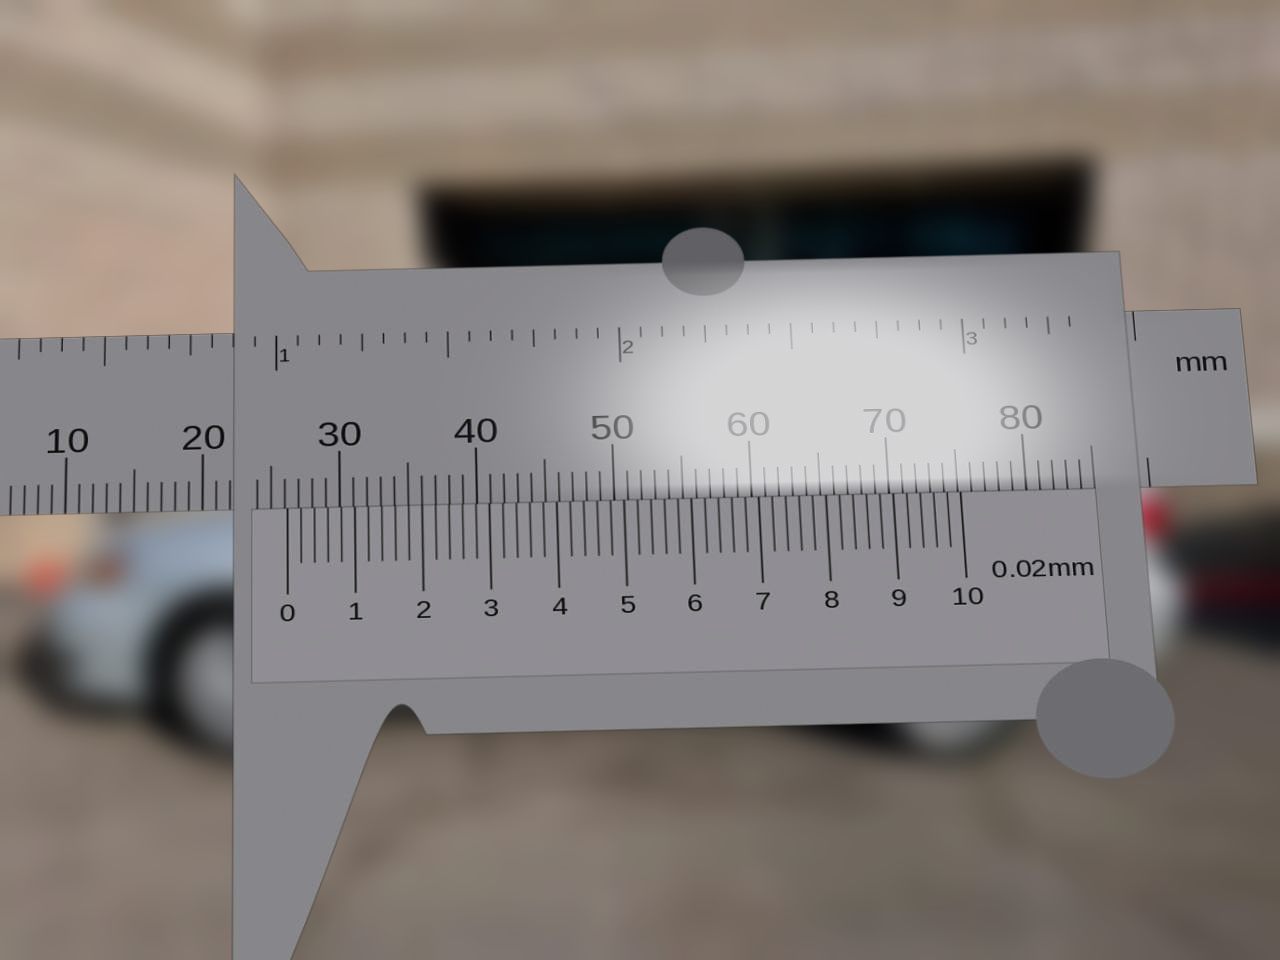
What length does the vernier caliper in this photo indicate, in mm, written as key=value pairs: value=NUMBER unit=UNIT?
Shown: value=26.2 unit=mm
